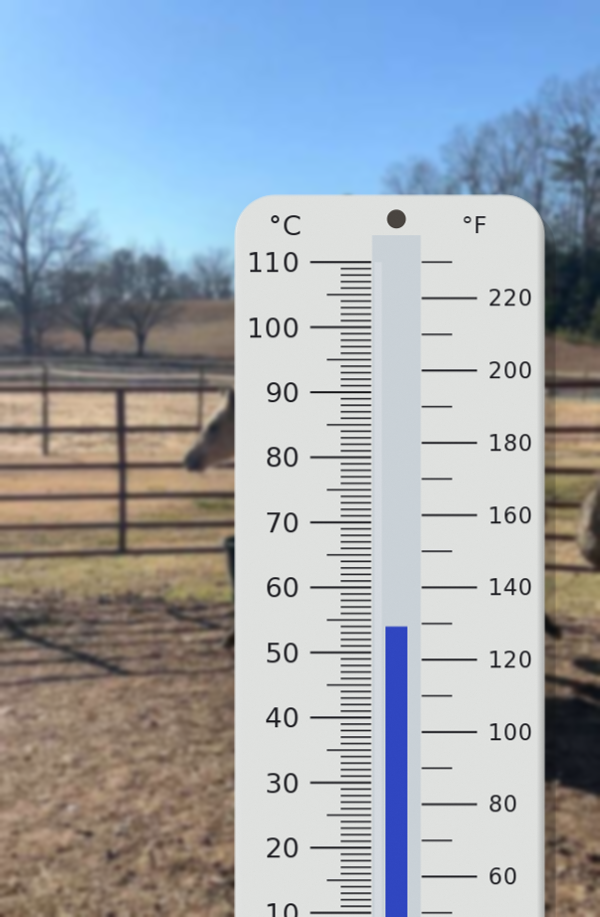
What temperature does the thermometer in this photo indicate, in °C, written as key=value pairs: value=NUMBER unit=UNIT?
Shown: value=54 unit=°C
